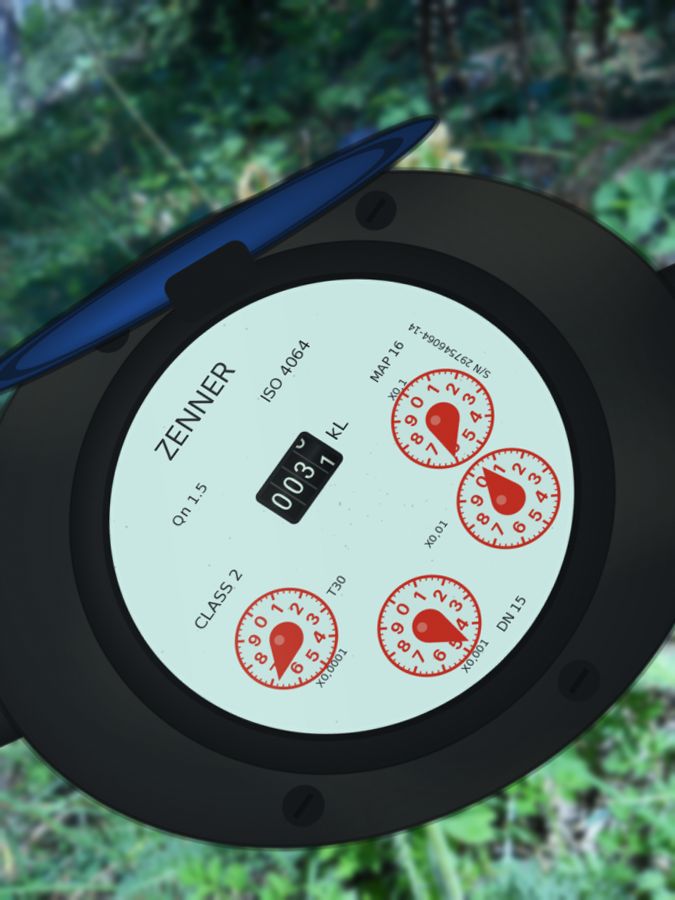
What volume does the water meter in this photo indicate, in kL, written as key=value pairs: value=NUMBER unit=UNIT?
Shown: value=30.6046 unit=kL
